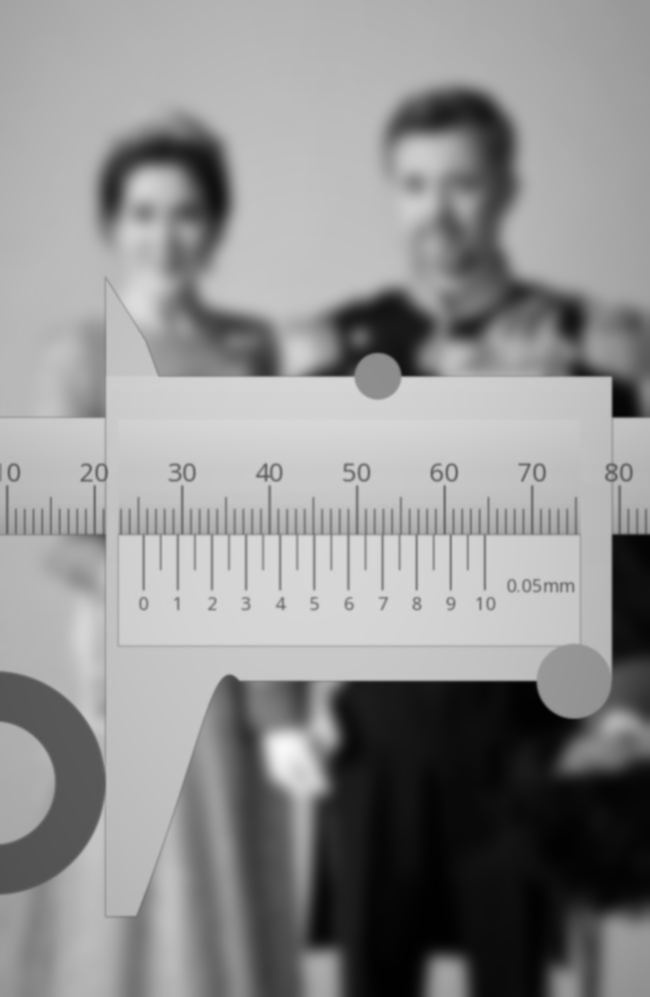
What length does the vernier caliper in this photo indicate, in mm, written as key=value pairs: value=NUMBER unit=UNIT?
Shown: value=25.6 unit=mm
